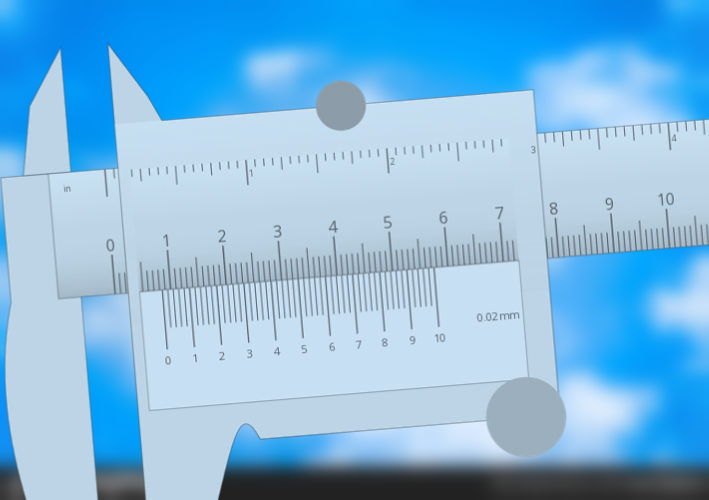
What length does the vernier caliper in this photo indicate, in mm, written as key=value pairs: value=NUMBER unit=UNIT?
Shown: value=8.5 unit=mm
